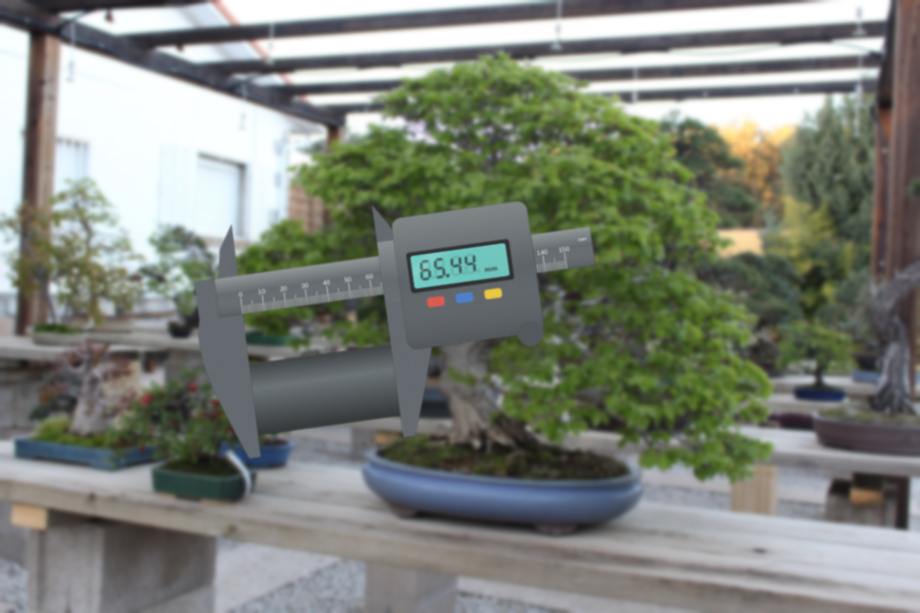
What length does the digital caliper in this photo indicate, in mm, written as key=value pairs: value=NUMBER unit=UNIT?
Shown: value=65.44 unit=mm
